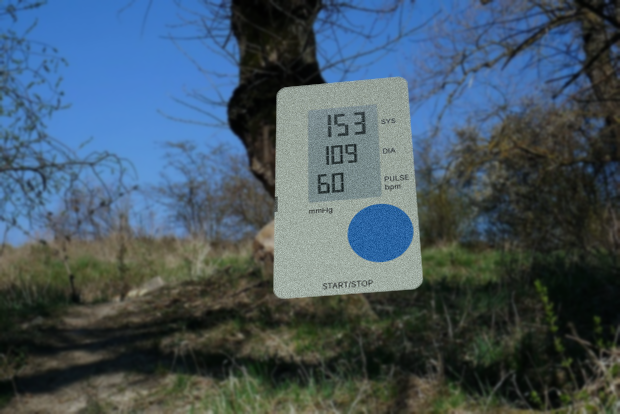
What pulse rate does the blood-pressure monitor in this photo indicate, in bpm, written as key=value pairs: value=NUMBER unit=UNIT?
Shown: value=60 unit=bpm
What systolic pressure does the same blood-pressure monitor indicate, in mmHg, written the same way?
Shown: value=153 unit=mmHg
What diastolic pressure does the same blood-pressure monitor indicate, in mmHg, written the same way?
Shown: value=109 unit=mmHg
